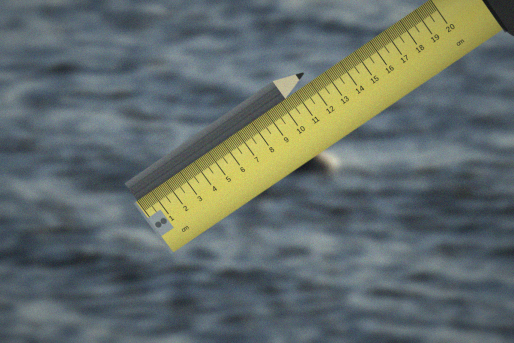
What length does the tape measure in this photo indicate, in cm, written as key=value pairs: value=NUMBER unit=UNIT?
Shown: value=12 unit=cm
